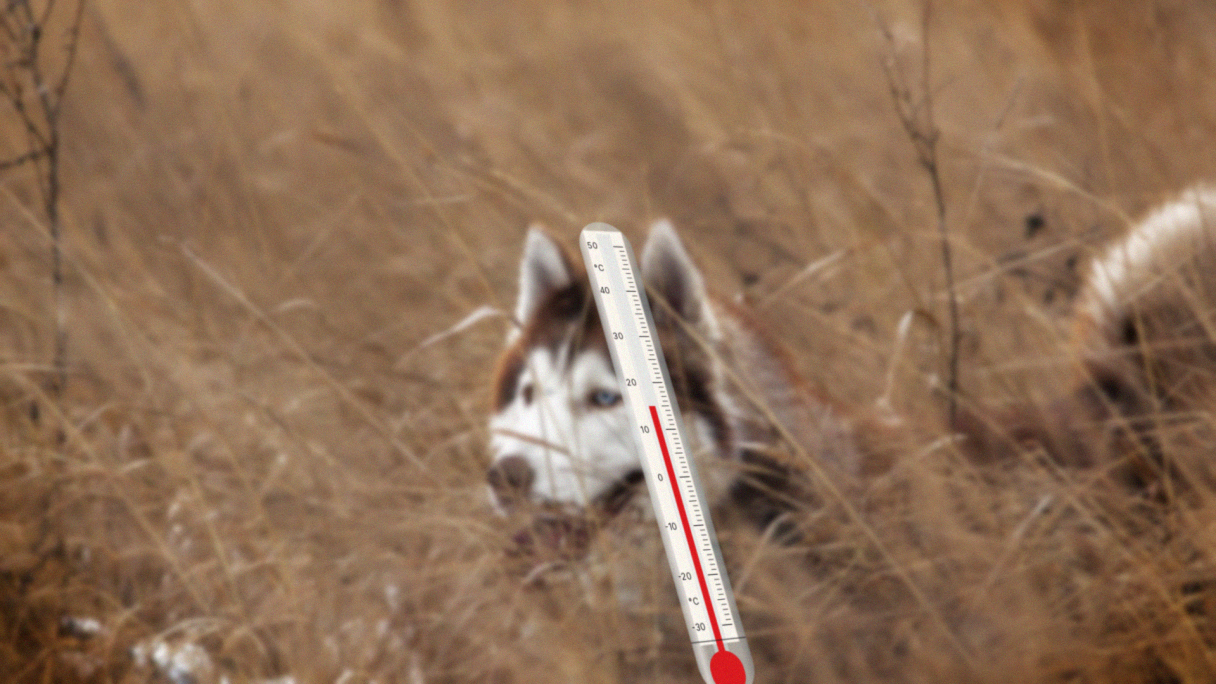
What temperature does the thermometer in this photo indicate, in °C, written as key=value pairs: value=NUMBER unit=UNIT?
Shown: value=15 unit=°C
